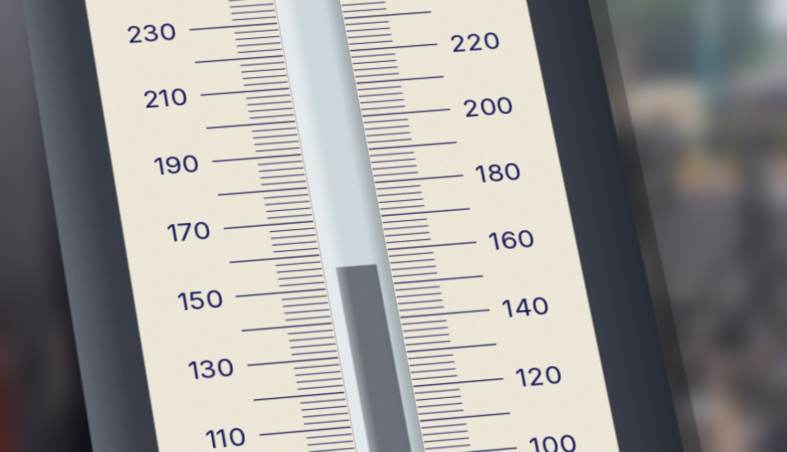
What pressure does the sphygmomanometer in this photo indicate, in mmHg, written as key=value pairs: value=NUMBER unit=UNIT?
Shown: value=156 unit=mmHg
